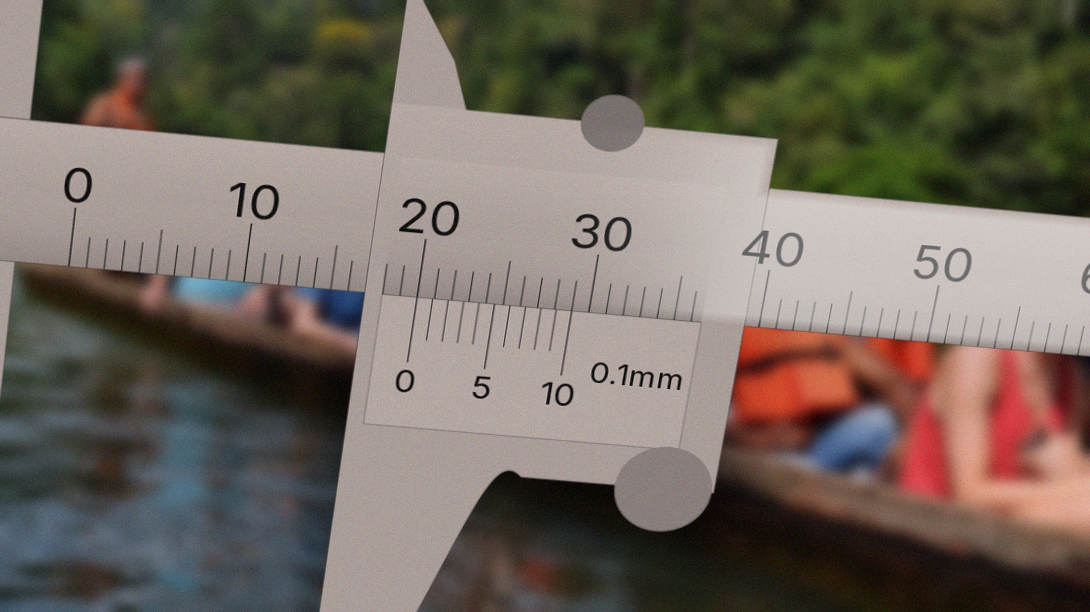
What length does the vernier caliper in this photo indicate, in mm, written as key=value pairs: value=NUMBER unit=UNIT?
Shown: value=20.0 unit=mm
